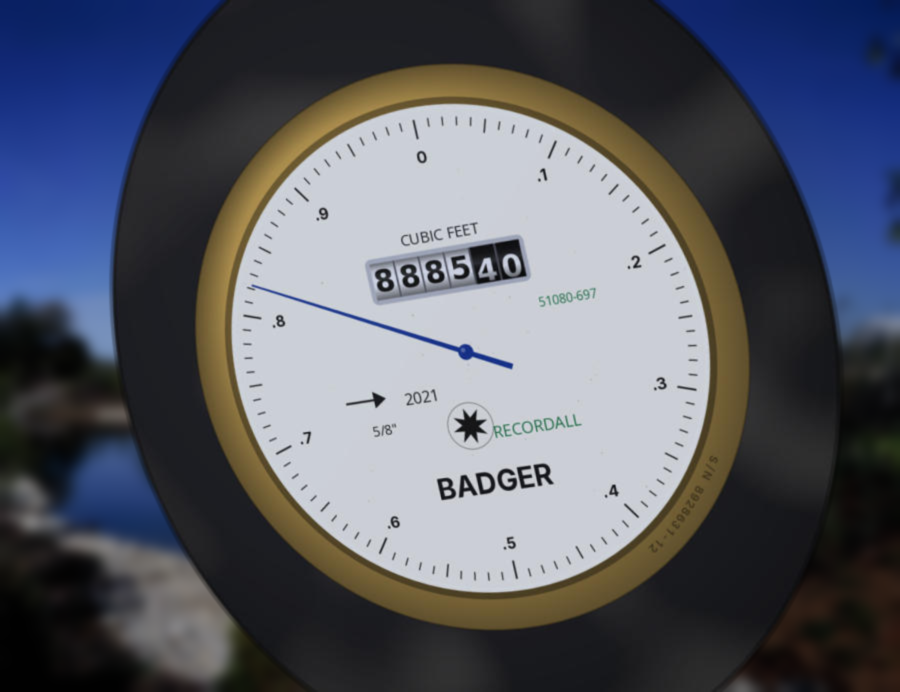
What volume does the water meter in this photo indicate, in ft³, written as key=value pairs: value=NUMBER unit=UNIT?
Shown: value=888539.82 unit=ft³
